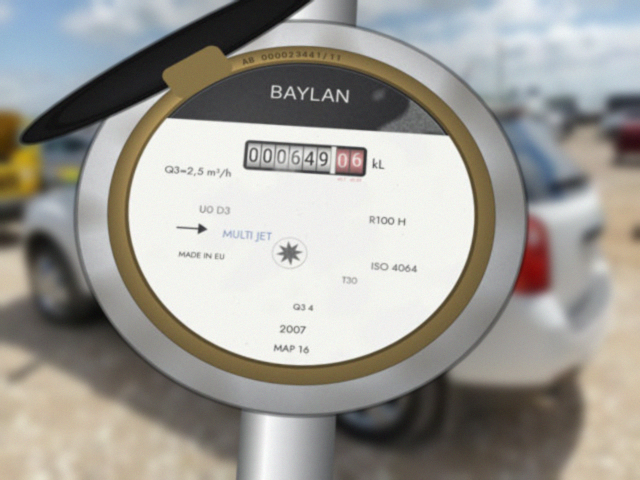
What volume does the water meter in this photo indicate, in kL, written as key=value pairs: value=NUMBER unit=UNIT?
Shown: value=649.06 unit=kL
